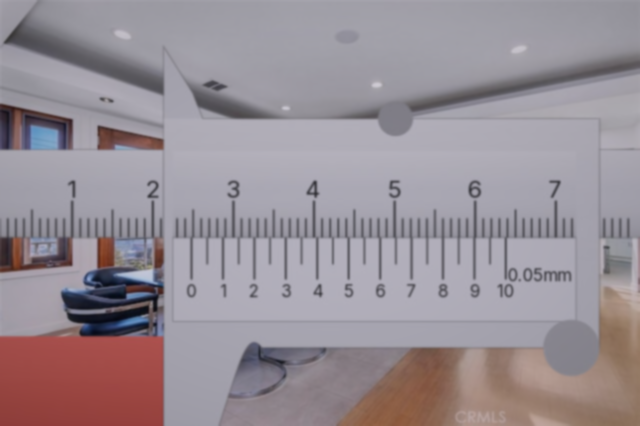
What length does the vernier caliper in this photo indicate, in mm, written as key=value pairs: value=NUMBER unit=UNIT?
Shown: value=24.8 unit=mm
